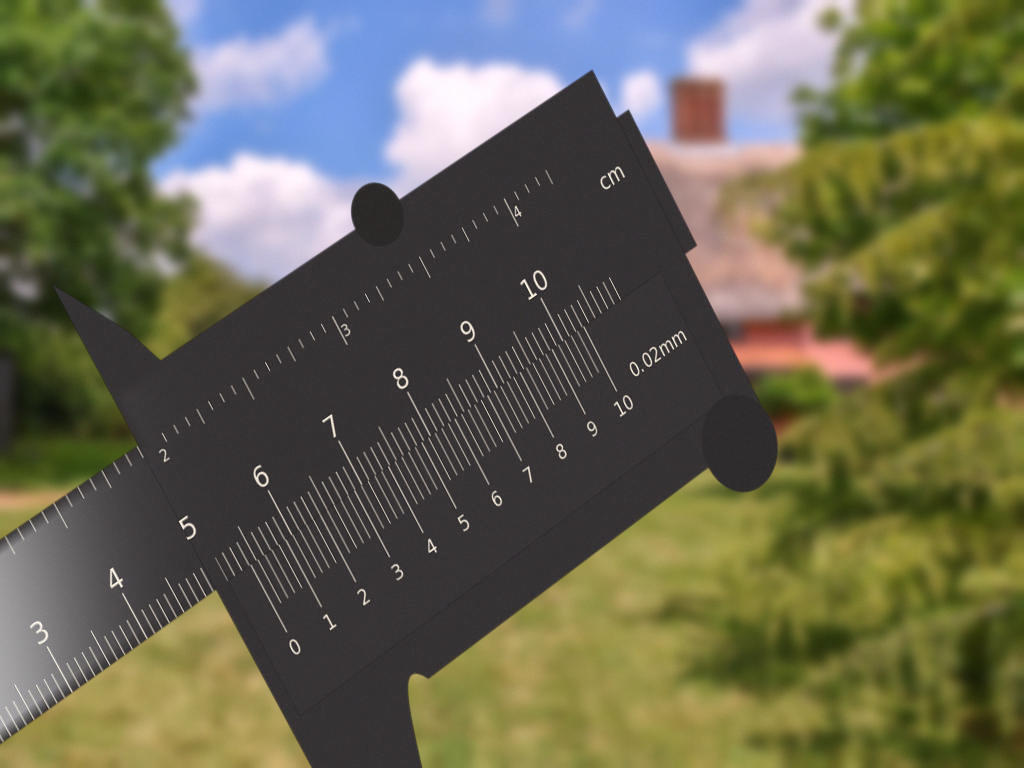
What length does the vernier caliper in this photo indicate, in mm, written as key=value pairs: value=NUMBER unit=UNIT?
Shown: value=54.2 unit=mm
